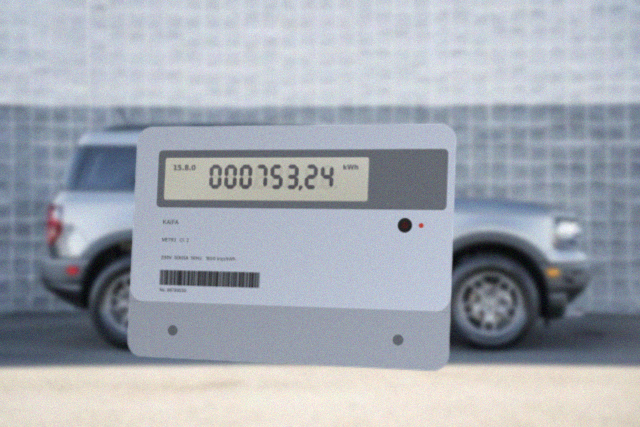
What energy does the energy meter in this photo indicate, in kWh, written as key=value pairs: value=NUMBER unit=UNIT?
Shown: value=753.24 unit=kWh
